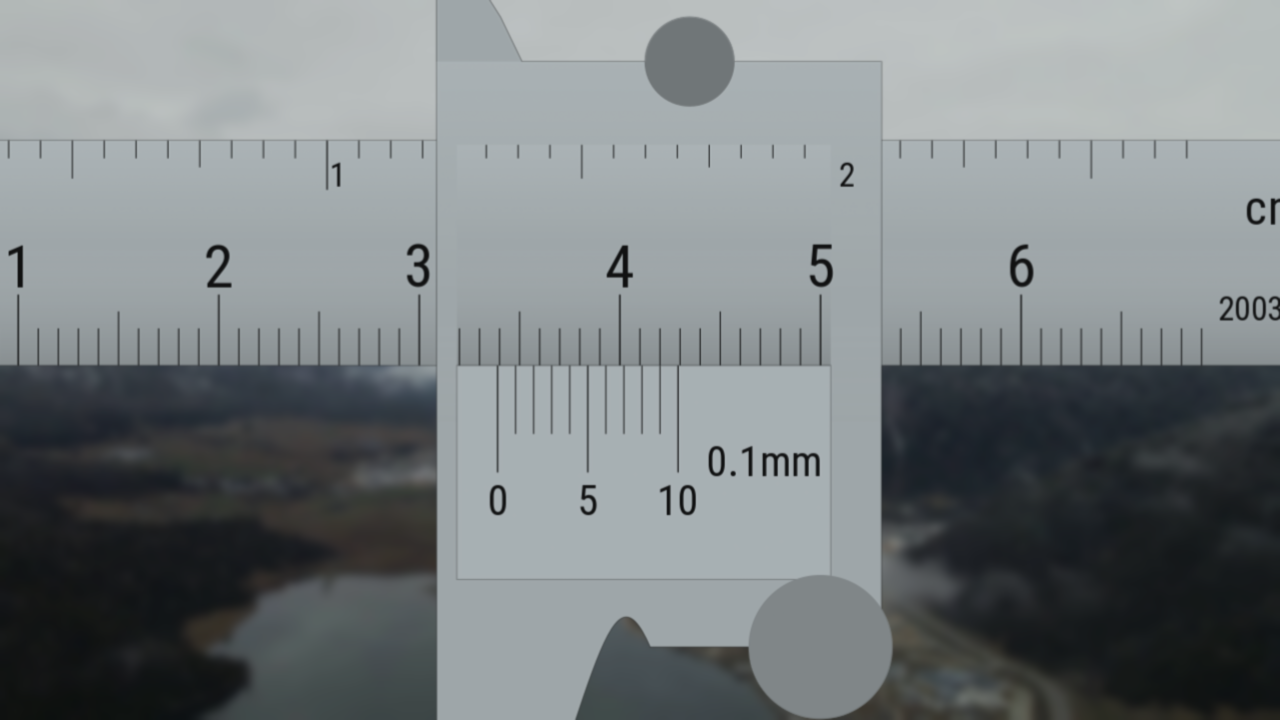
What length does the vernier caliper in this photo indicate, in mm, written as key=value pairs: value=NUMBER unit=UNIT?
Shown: value=33.9 unit=mm
